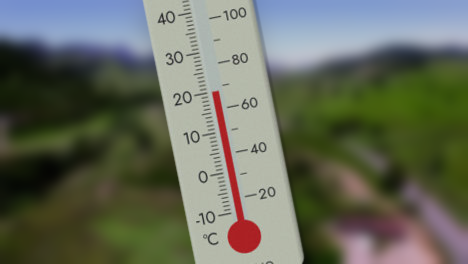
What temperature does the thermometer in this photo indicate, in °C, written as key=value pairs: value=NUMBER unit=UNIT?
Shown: value=20 unit=°C
